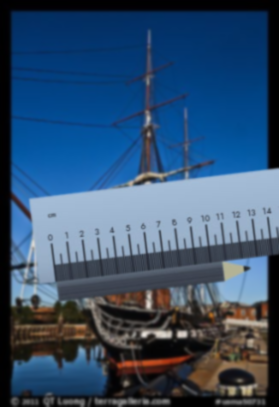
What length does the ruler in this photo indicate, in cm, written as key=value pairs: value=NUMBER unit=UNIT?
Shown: value=12.5 unit=cm
